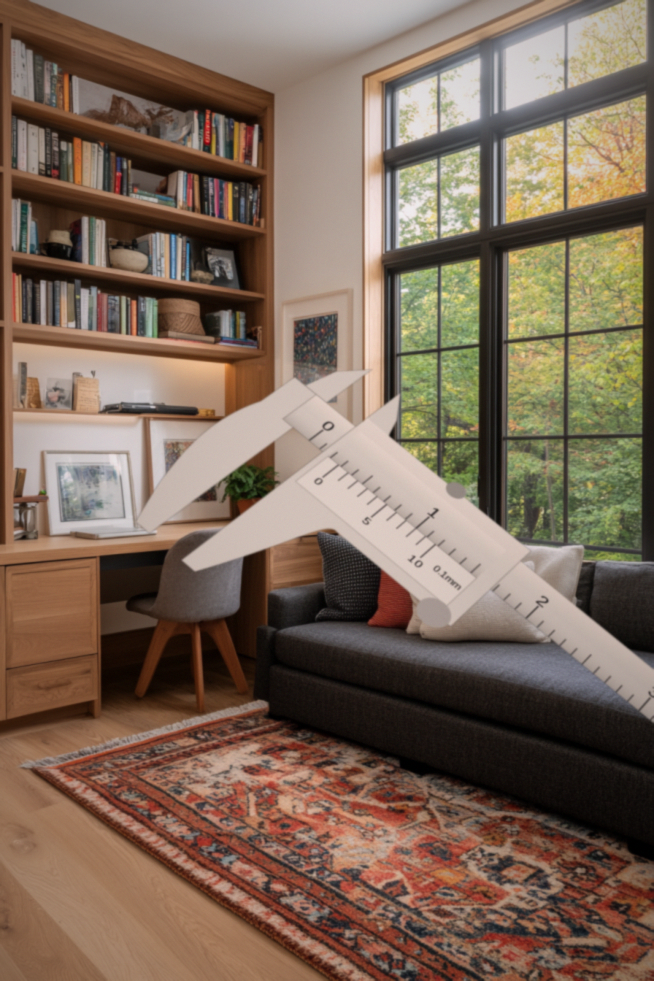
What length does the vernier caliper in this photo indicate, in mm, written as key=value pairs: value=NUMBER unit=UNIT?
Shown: value=2.8 unit=mm
